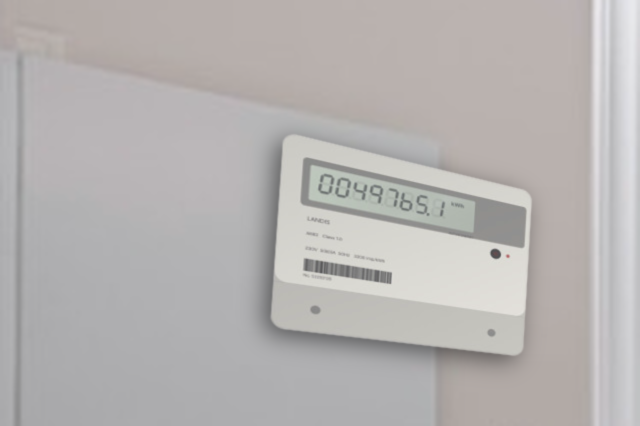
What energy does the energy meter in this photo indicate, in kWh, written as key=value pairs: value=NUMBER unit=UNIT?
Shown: value=49765.1 unit=kWh
